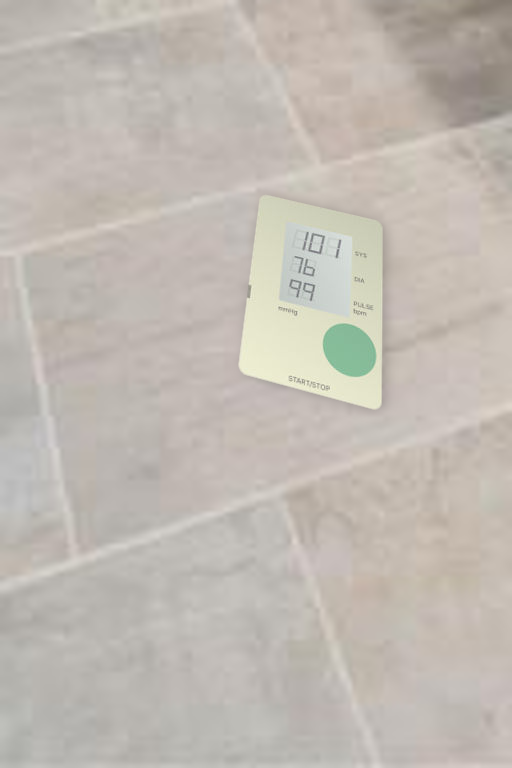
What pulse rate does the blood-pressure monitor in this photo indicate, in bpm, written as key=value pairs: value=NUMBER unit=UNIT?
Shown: value=99 unit=bpm
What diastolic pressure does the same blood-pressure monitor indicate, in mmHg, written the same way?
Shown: value=76 unit=mmHg
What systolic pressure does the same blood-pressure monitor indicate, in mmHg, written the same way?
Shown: value=101 unit=mmHg
